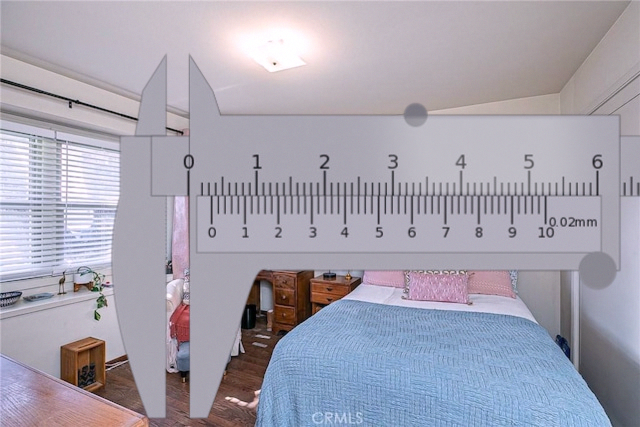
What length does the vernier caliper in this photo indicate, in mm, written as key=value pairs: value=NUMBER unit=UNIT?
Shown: value=3.4 unit=mm
